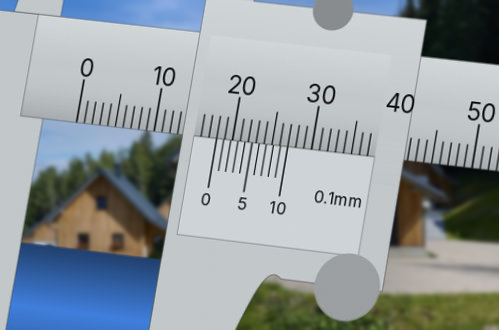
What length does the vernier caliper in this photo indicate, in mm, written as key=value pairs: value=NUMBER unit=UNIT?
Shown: value=18.0 unit=mm
